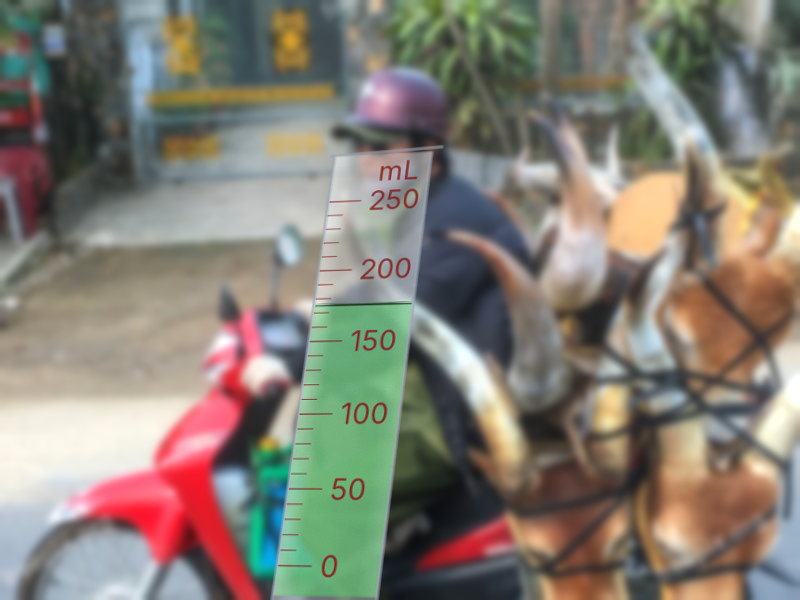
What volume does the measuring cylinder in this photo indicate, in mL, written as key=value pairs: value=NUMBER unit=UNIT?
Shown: value=175 unit=mL
